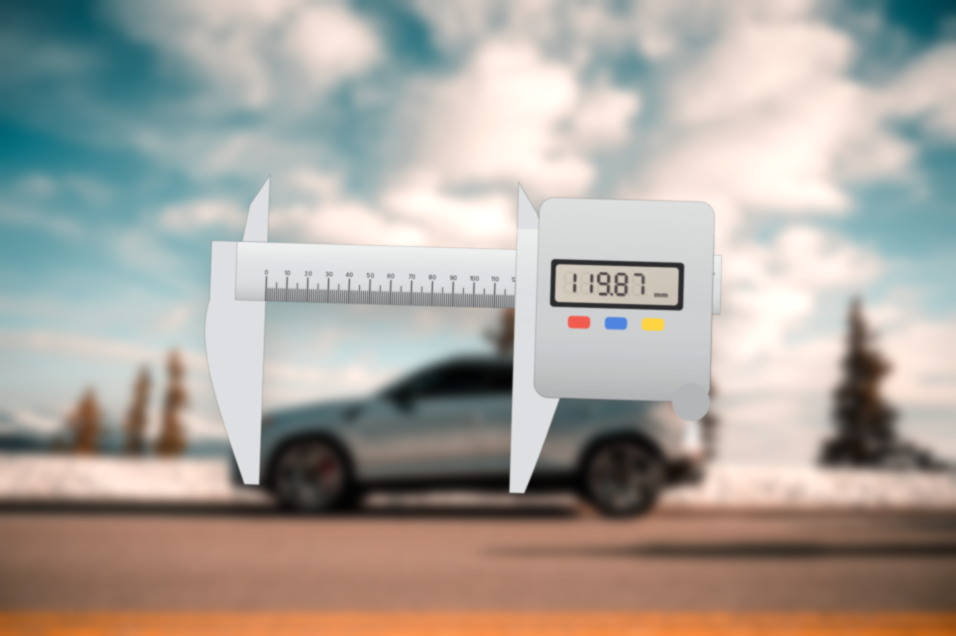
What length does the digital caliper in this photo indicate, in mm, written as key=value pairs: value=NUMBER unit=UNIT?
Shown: value=119.87 unit=mm
